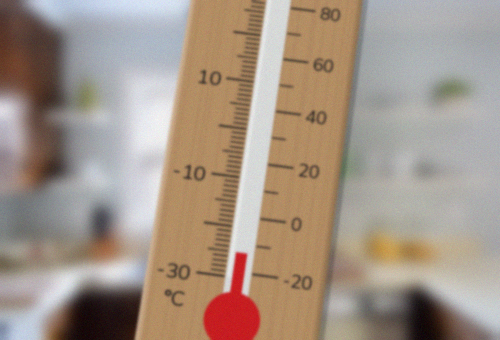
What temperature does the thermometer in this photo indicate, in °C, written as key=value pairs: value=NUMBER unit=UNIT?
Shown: value=-25 unit=°C
